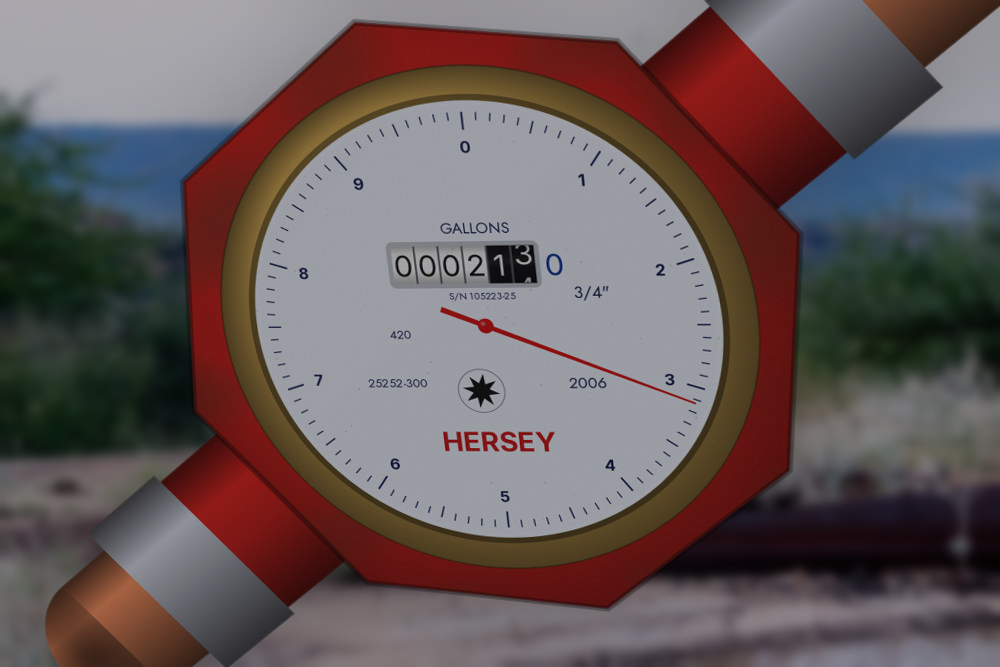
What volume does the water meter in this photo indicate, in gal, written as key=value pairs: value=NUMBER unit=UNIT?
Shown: value=2133.1 unit=gal
